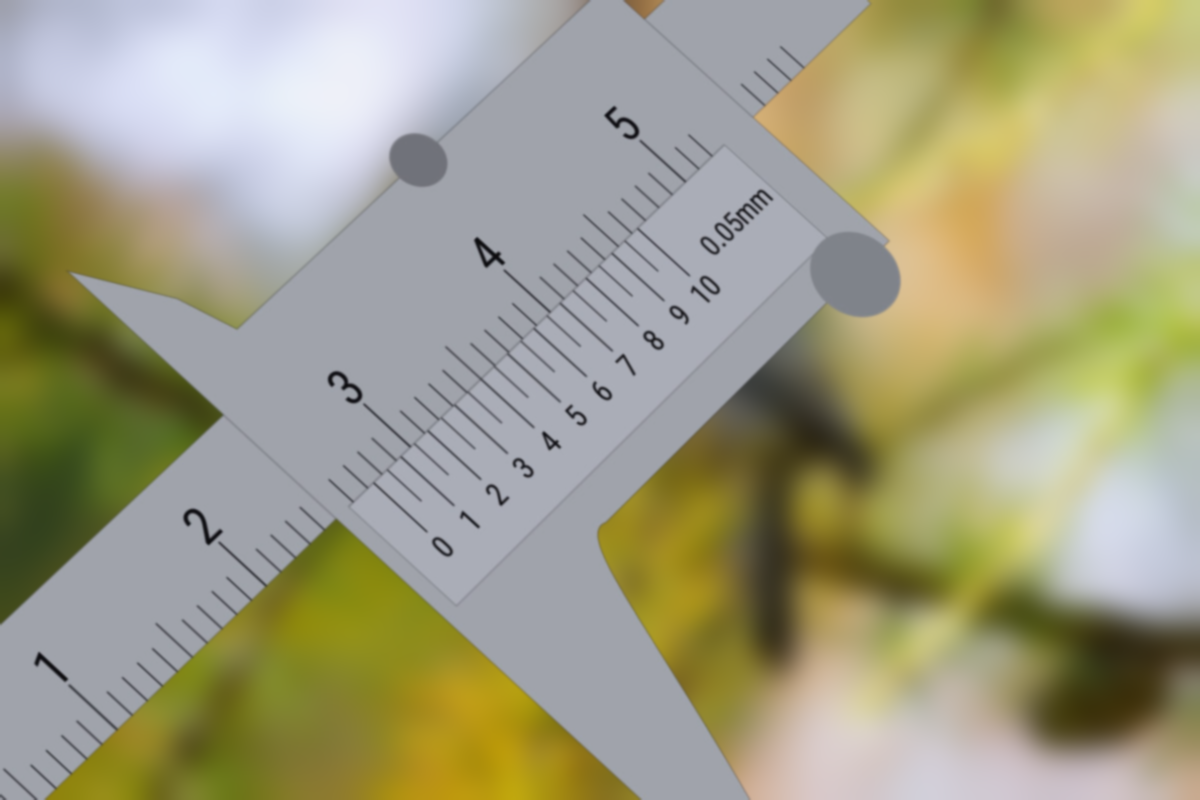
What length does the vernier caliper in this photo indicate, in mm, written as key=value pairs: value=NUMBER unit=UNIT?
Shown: value=27.4 unit=mm
